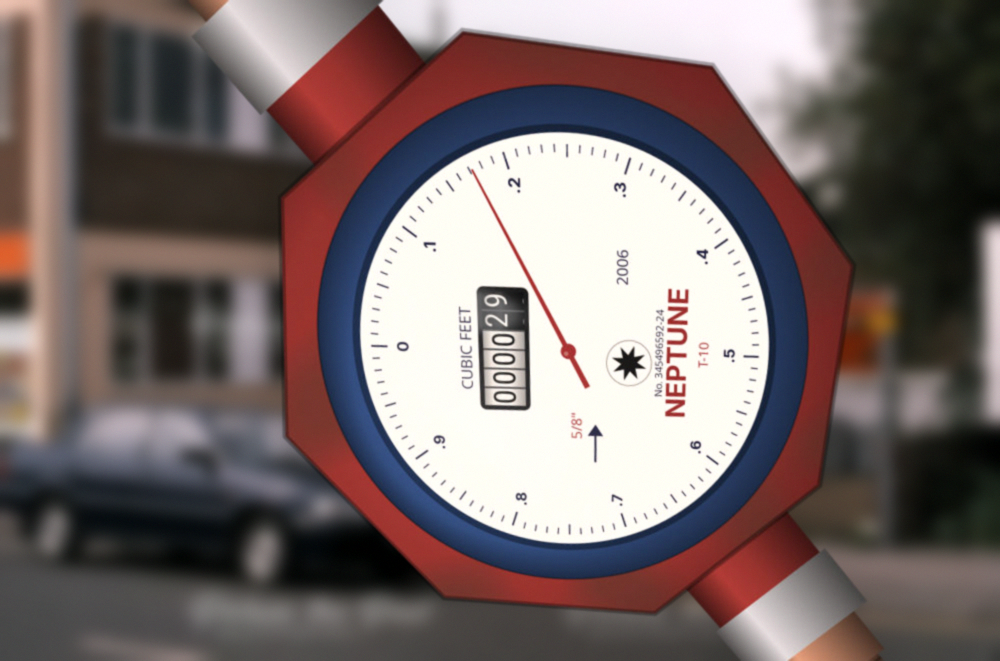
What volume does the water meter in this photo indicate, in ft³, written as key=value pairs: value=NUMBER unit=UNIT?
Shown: value=29.17 unit=ft³
